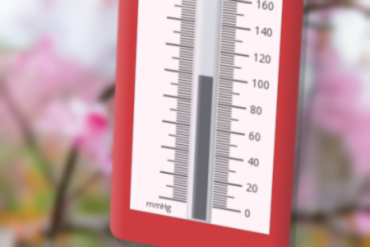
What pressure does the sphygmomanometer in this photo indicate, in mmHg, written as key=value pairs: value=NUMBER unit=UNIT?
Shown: value=100 unit=mmHg
